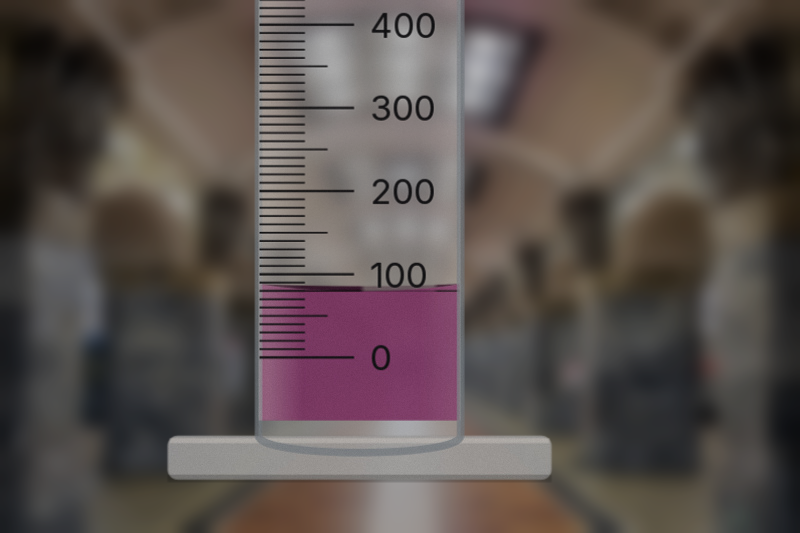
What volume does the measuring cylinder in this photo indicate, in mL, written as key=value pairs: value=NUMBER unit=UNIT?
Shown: value=80 unit=mL
